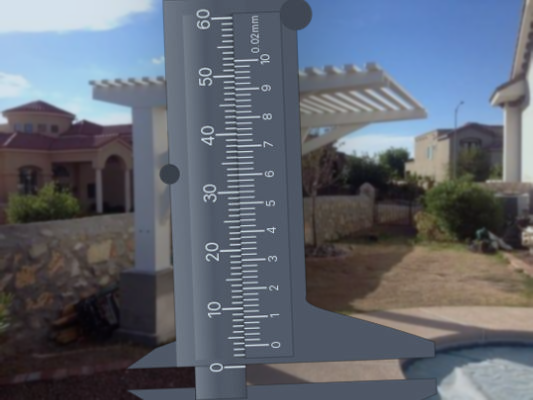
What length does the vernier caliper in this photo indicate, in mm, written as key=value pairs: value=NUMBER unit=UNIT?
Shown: value=3.6 unit=mm
